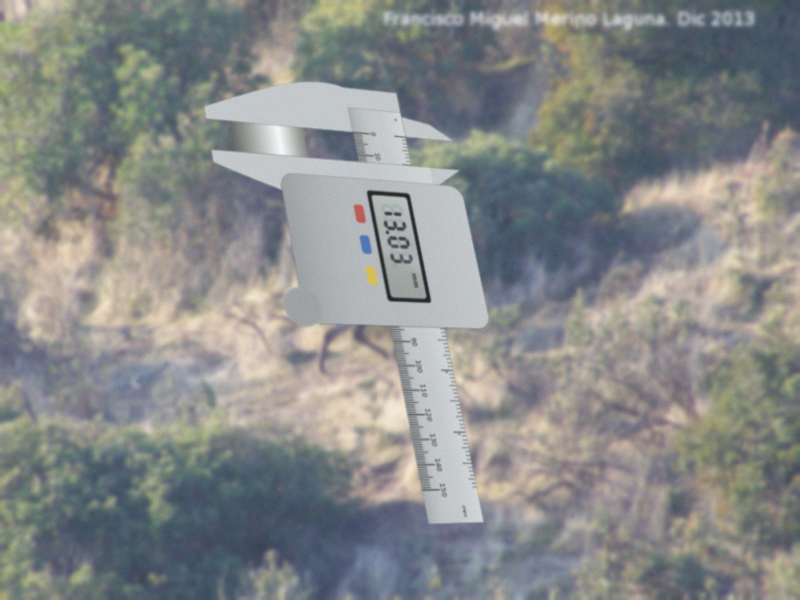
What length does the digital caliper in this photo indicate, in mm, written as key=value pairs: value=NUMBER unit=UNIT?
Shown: value=13.03 unit=mm
